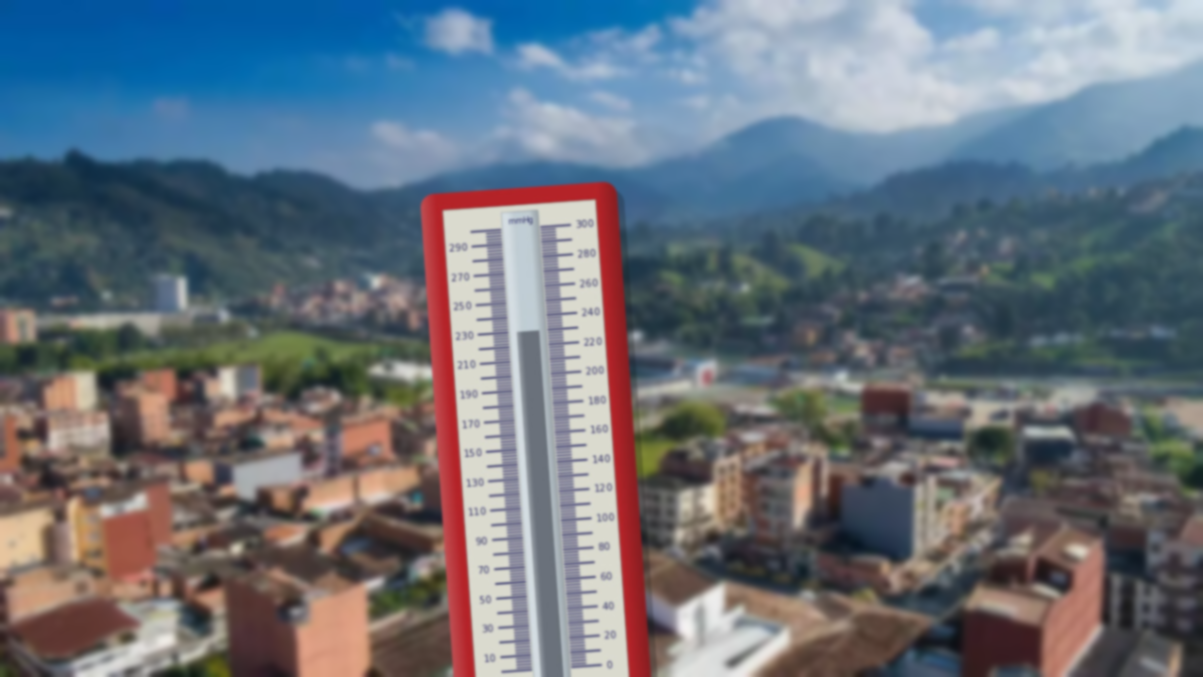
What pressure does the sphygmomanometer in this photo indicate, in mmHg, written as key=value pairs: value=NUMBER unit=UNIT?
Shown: value=230 unit=mmHg
